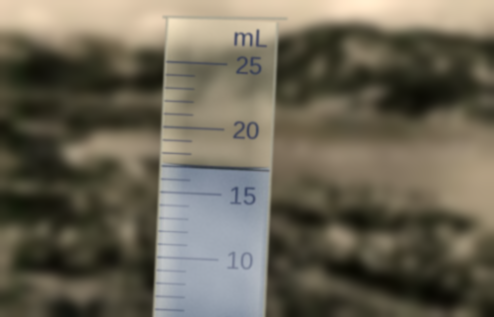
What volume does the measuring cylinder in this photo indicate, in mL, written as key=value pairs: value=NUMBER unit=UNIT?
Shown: value=17 unit=mL
